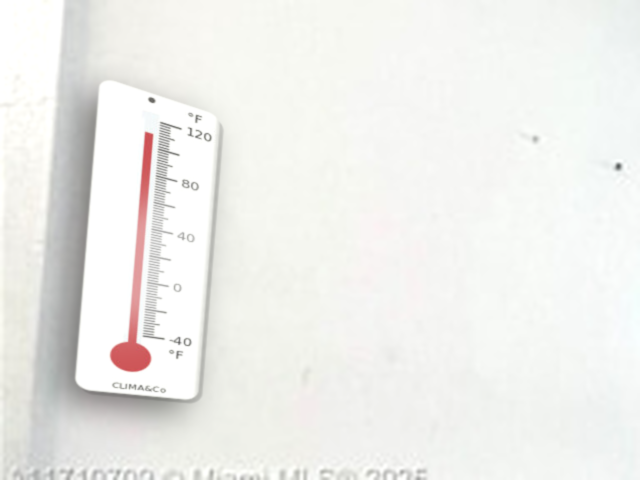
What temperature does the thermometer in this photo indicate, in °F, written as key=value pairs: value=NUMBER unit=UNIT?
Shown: value=110 unit=°F
